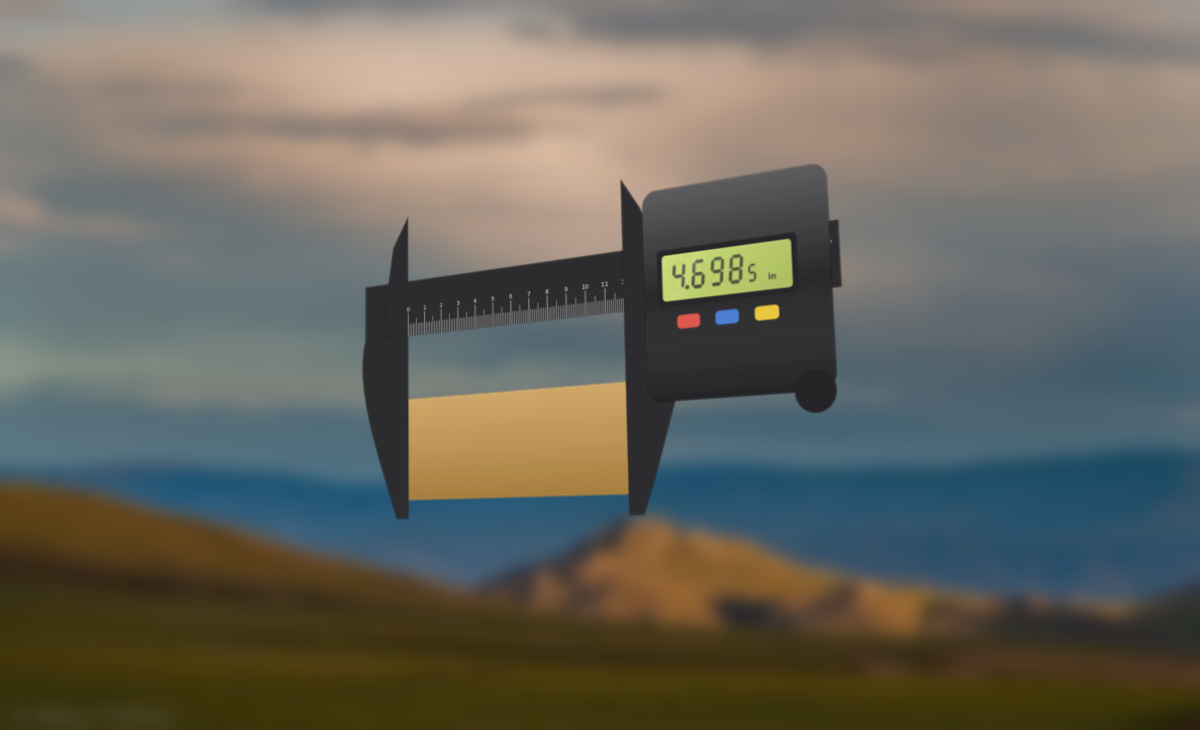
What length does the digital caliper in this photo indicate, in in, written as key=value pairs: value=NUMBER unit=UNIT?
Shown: value=4.6985 unit=in
